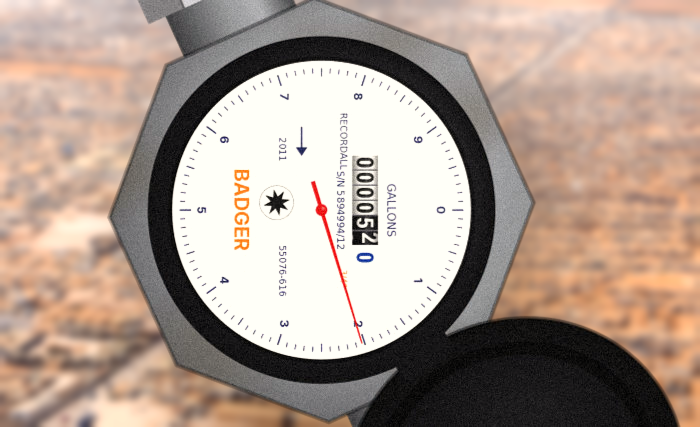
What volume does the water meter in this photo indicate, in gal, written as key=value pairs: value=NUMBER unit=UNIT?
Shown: value=522.0 unit=gal
